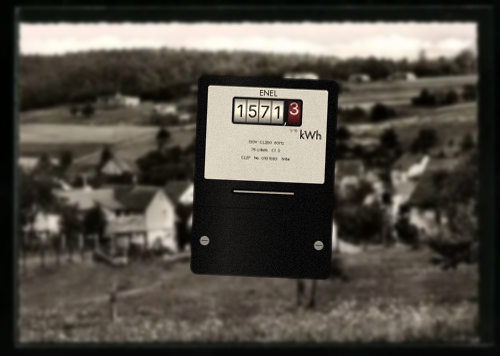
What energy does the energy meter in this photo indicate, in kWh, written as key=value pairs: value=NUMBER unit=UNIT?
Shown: value=1571.3 unit=kWh
